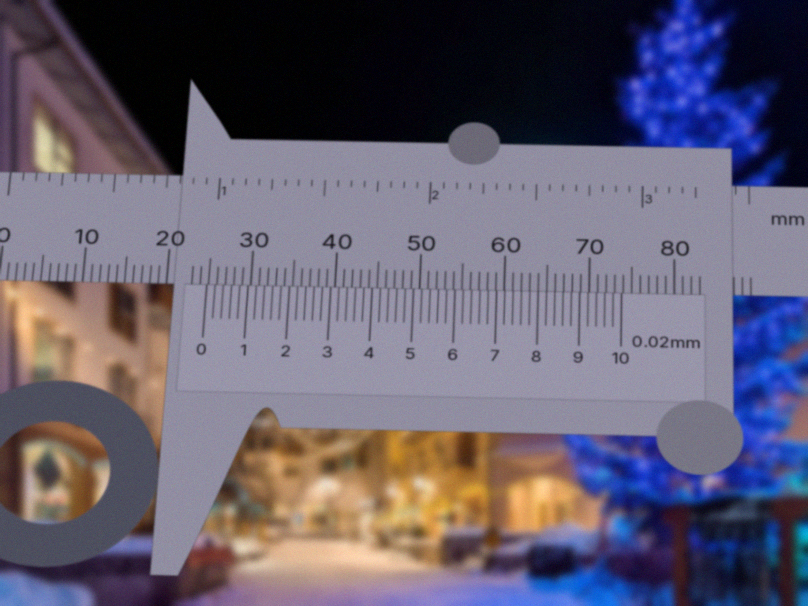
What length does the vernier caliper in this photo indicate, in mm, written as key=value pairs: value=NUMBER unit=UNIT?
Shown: value=24.8 unit=mm
